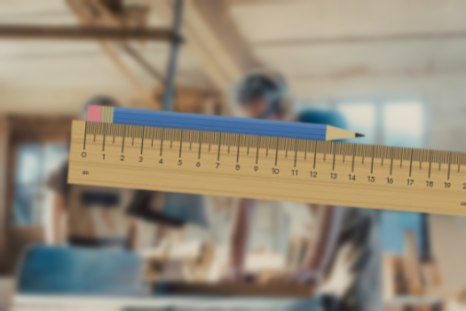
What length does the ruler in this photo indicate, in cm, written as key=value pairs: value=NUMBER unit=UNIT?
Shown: value=14.5 unit=cm
